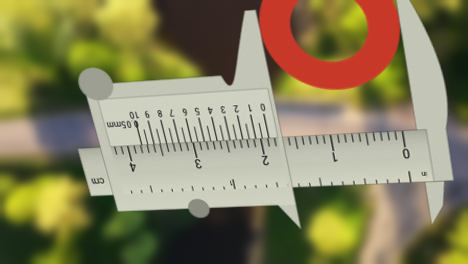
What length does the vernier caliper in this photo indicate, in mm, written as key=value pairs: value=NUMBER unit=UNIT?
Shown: value=18.8 unit=mm
